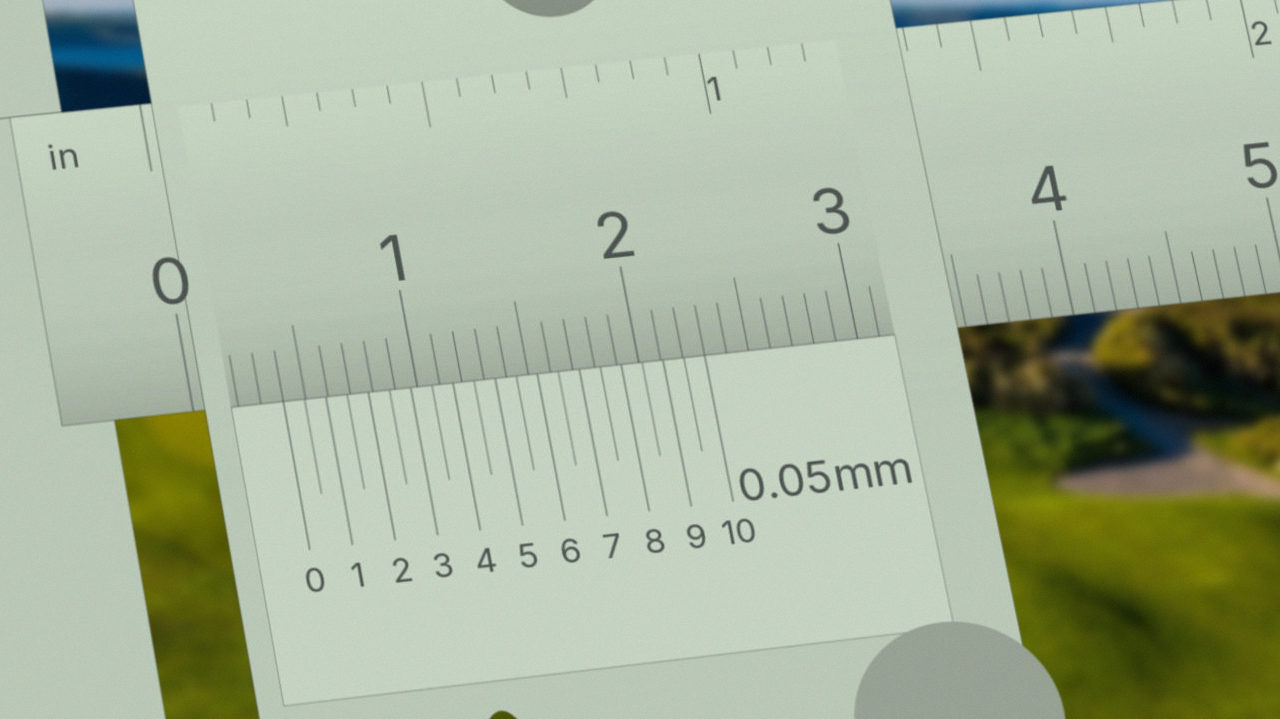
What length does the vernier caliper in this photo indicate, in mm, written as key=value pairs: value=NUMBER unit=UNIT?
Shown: value=4.0 unit=mm
